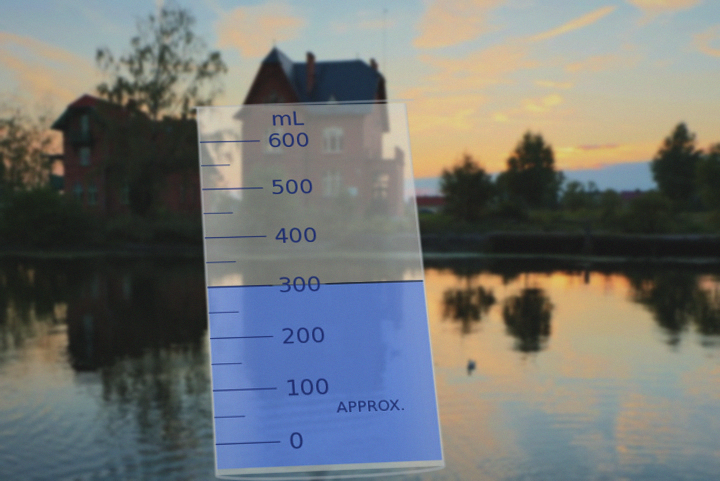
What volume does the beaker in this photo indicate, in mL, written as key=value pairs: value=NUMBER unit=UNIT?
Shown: value=300 unit=mL
